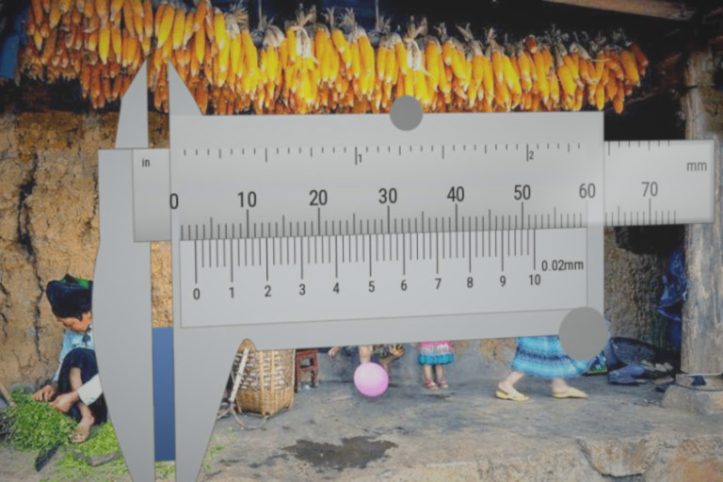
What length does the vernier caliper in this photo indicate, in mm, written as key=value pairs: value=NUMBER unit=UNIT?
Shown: value=2.8 unit=mm
